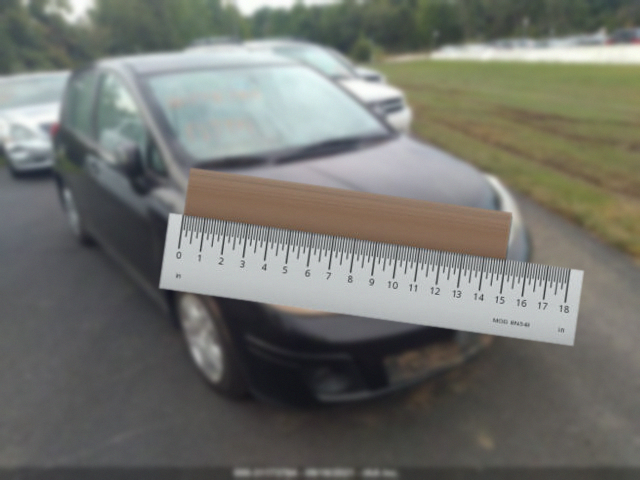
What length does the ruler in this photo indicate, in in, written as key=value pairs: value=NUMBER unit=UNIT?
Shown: value=15 unit=in
